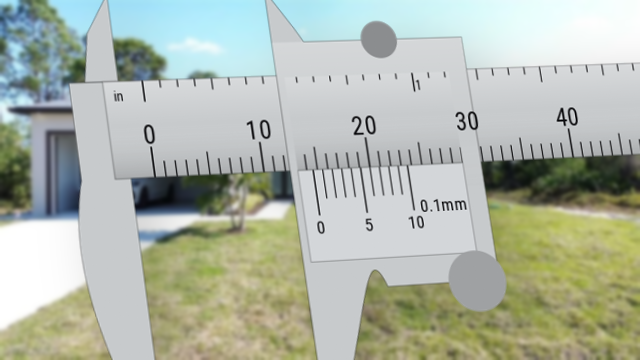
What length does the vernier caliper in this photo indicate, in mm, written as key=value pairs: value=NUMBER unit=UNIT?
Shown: value=14.6 unit=mm
